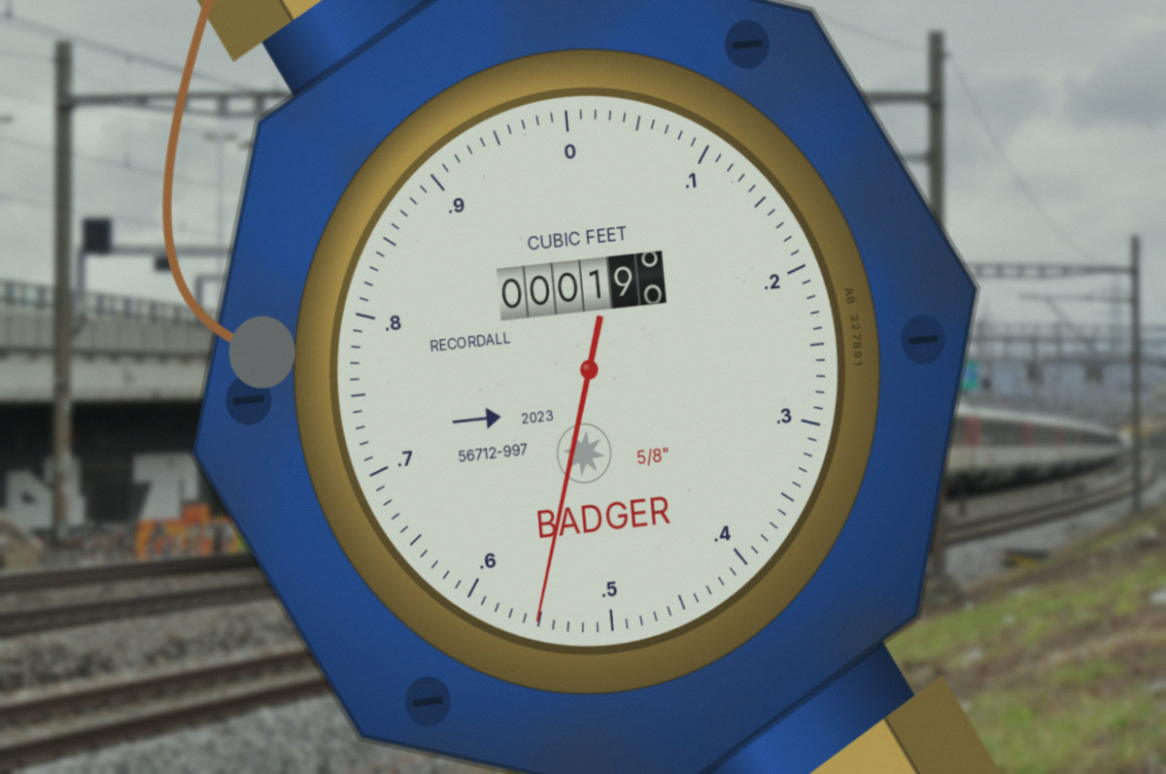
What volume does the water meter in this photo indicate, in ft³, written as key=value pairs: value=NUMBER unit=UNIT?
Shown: value=198.55 unit=ft³
